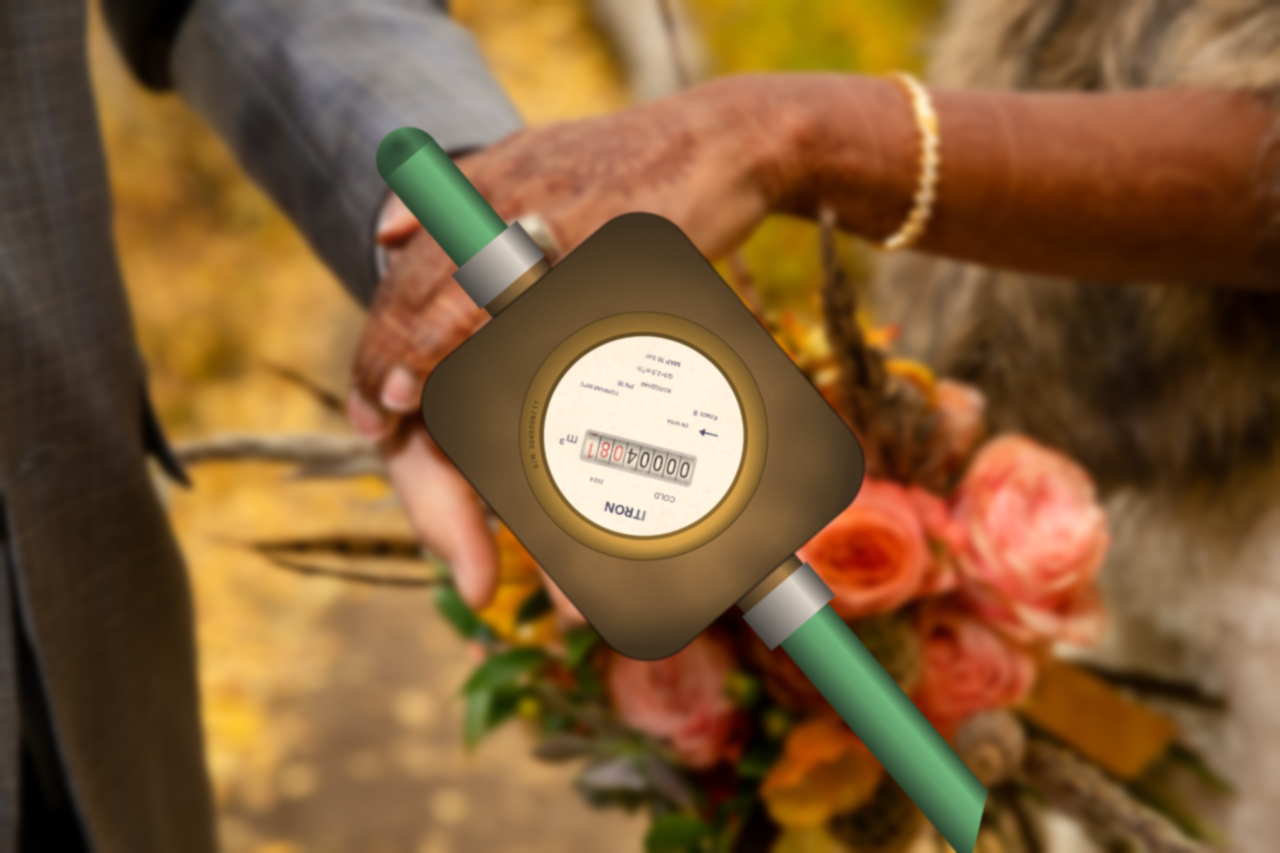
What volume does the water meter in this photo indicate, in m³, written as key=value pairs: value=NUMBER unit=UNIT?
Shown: value=4.081 unit=m³
